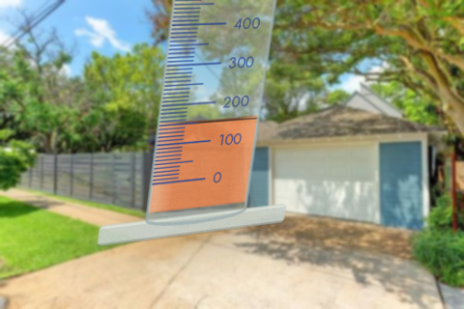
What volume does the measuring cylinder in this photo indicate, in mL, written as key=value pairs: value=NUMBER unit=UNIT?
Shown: value=150 unit=mL
